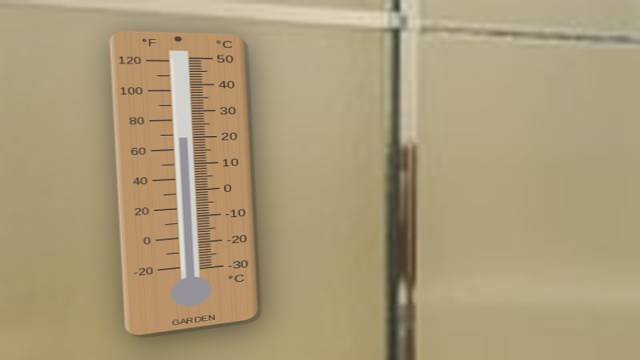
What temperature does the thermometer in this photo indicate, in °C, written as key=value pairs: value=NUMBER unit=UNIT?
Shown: value=20 unit=°C
